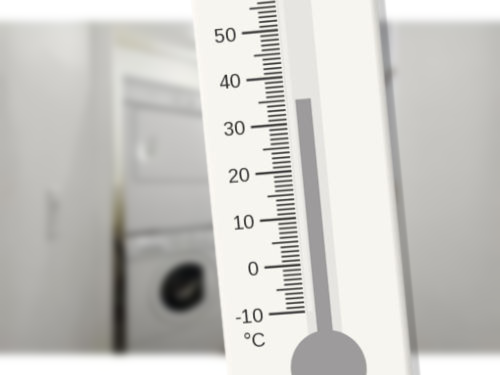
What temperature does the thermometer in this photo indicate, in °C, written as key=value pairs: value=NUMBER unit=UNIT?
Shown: value=35 unit=°C
